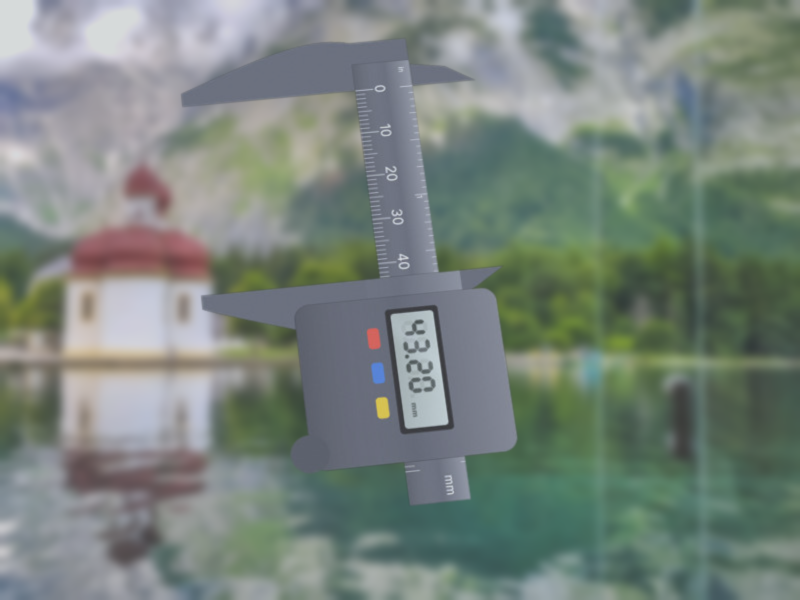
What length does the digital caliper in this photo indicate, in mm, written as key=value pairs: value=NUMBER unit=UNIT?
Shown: value=43.20 unit=mm
